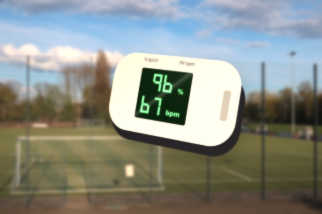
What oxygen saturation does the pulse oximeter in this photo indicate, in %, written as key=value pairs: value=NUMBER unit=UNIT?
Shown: value=96 unit=%
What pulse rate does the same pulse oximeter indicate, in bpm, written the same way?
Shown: value=67 unit=bpm
